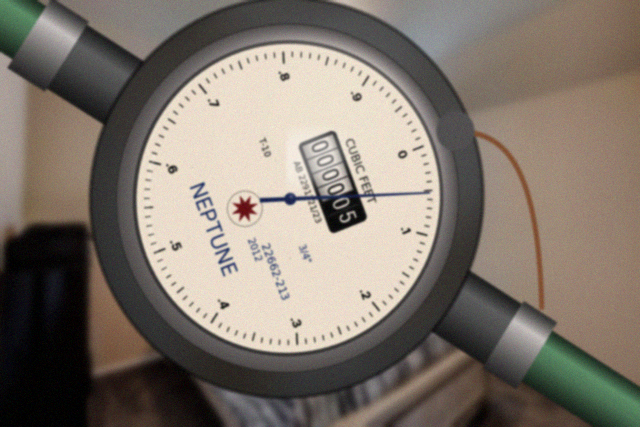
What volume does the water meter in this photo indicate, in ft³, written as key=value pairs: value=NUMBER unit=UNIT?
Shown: value=5.05 unit=ft³
